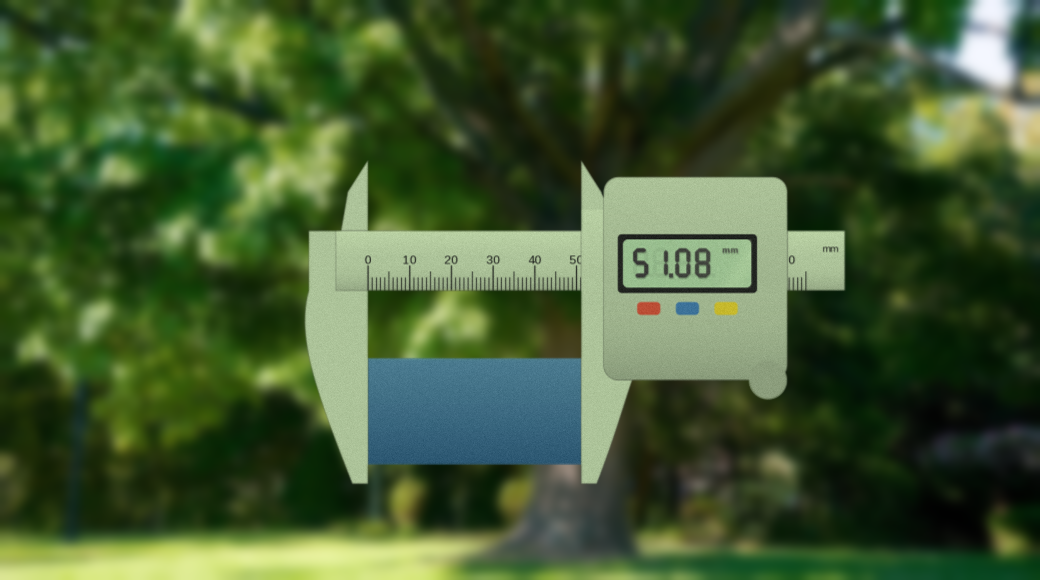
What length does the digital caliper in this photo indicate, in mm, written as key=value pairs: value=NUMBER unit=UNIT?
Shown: value=51.08 unit=mm
